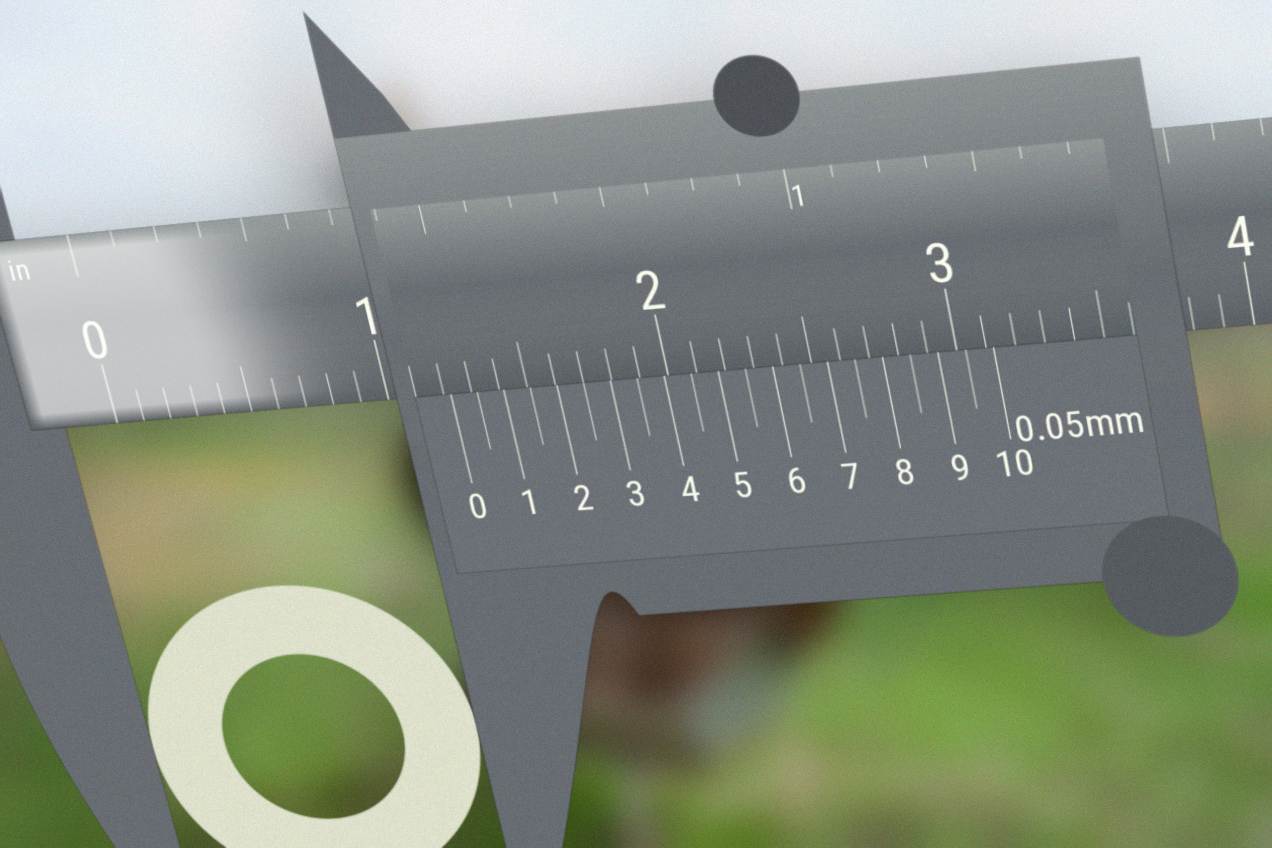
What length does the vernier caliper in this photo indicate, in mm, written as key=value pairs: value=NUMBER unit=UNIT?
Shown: value=12.25 unit=mm
